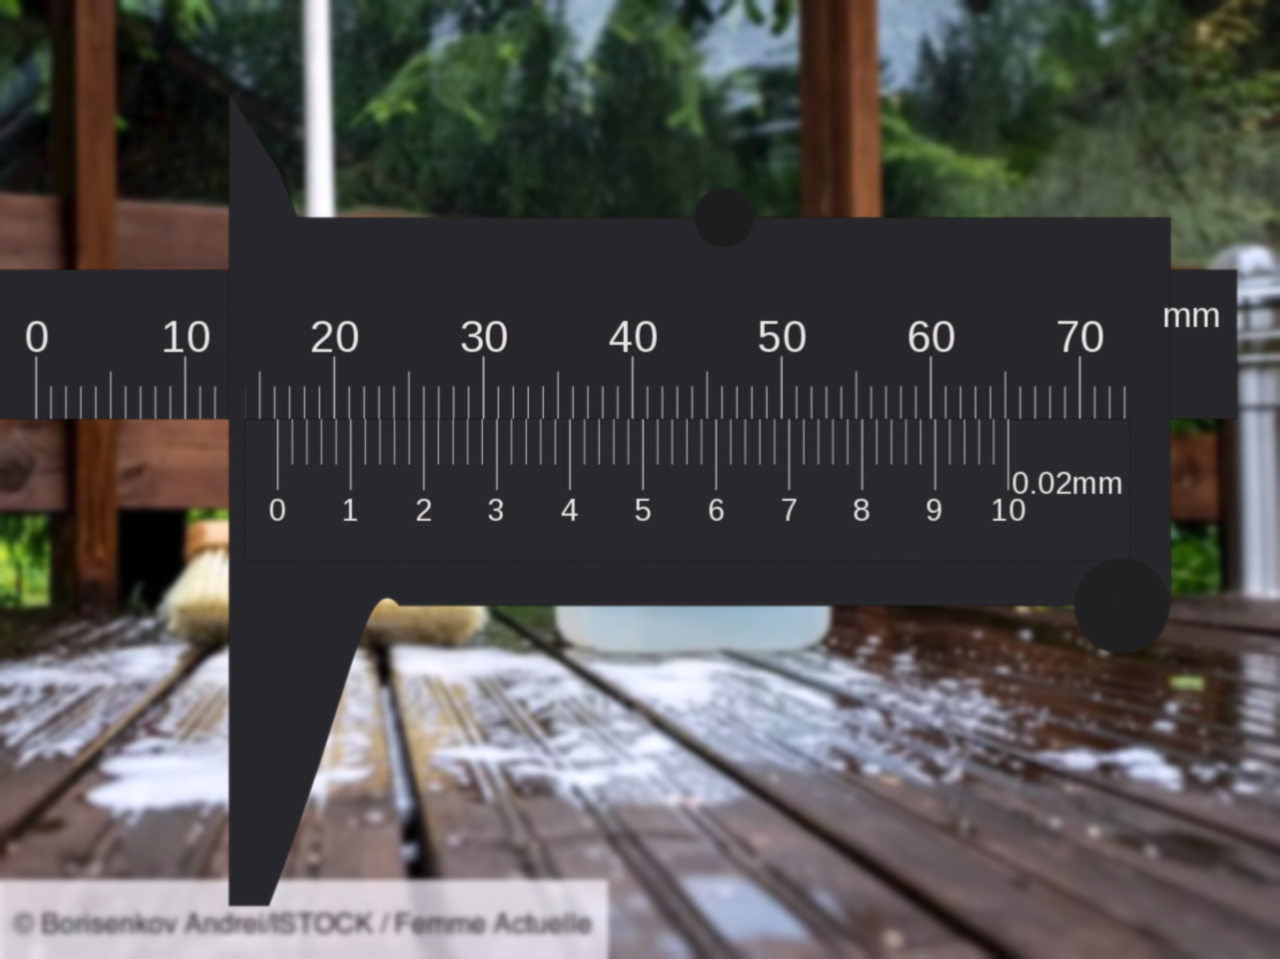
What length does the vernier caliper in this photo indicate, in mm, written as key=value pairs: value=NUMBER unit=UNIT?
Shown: value=16.2 unit=mm
